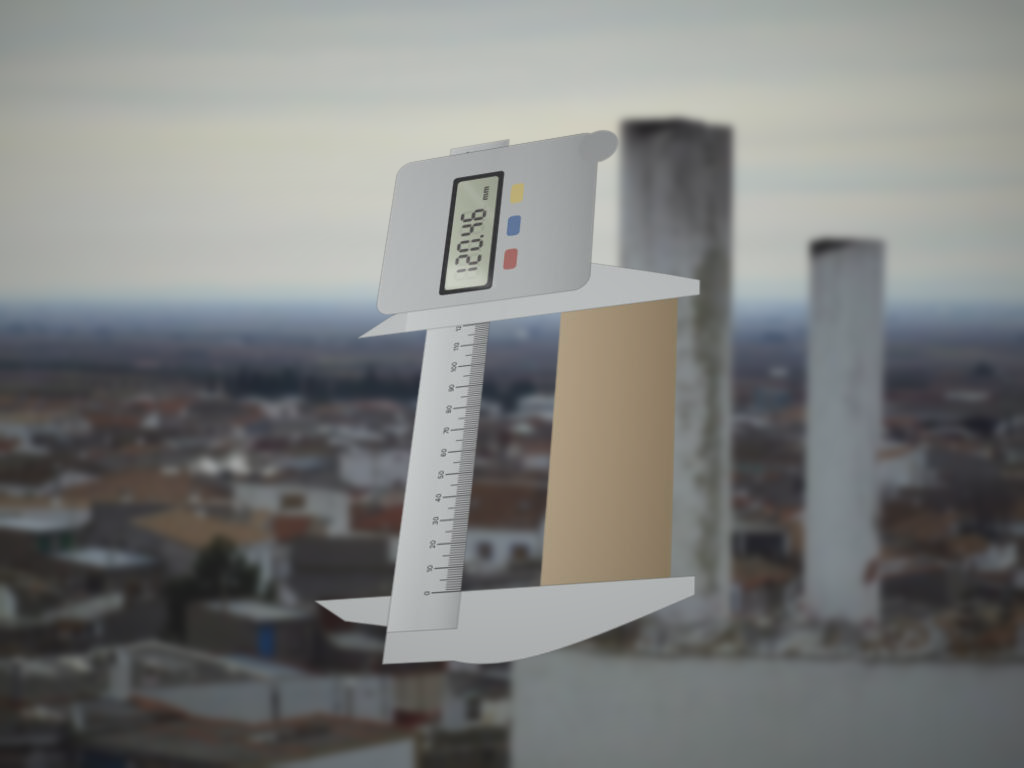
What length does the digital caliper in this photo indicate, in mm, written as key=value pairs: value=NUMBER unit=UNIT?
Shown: value=120.46 unit=mm
